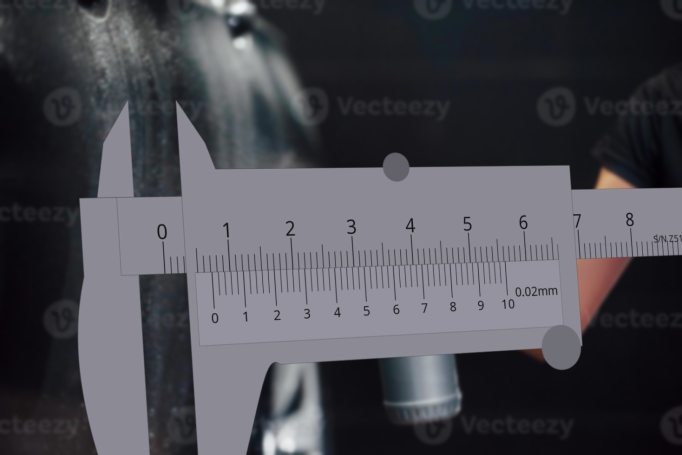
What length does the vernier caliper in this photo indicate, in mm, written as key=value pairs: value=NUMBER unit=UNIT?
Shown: value=7.2 unit=mm
